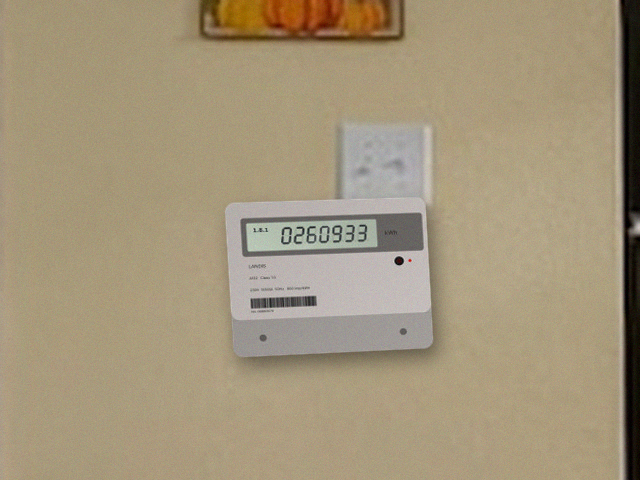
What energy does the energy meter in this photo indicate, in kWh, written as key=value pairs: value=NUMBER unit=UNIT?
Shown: value=260933 unit=kWh
